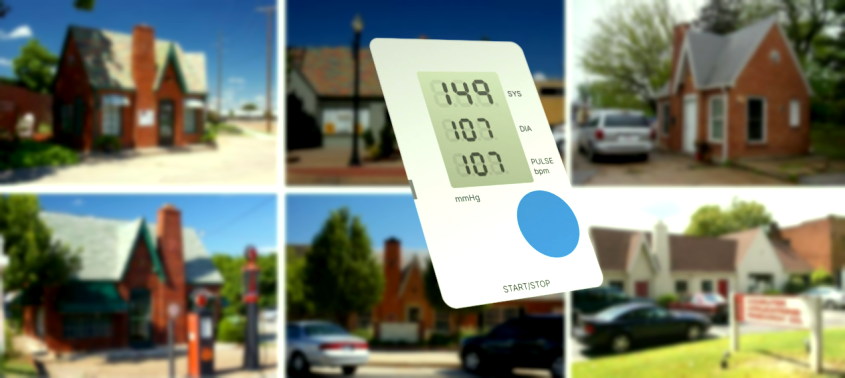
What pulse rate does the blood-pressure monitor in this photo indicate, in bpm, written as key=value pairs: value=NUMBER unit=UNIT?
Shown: value=107 unit=bpm
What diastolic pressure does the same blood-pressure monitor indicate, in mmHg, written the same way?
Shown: value=107 unit=mmHg
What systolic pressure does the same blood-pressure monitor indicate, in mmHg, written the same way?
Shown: value=149 unit=mmHg
